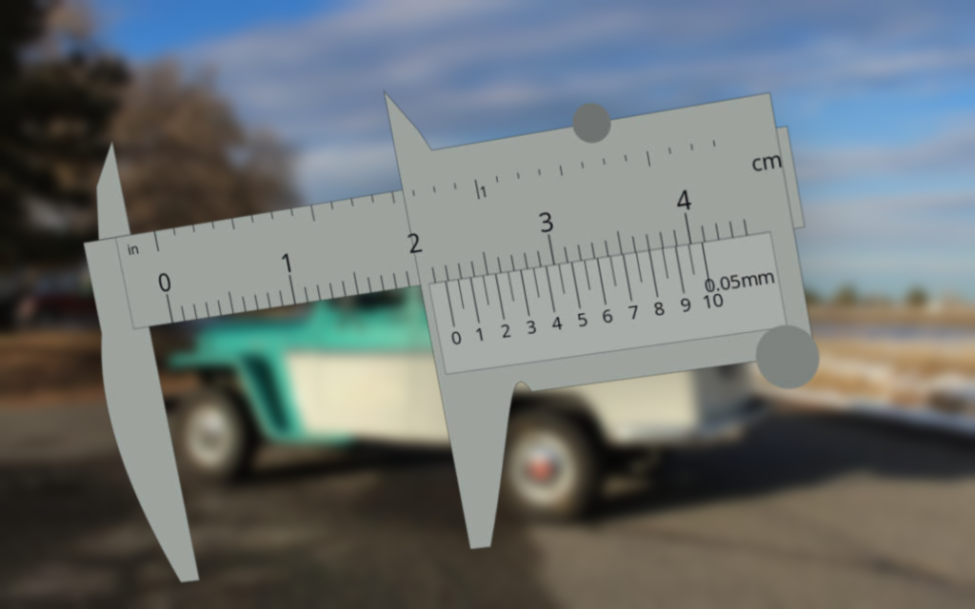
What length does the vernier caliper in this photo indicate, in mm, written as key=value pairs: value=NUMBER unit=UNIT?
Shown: value=21.8 unit=mm
